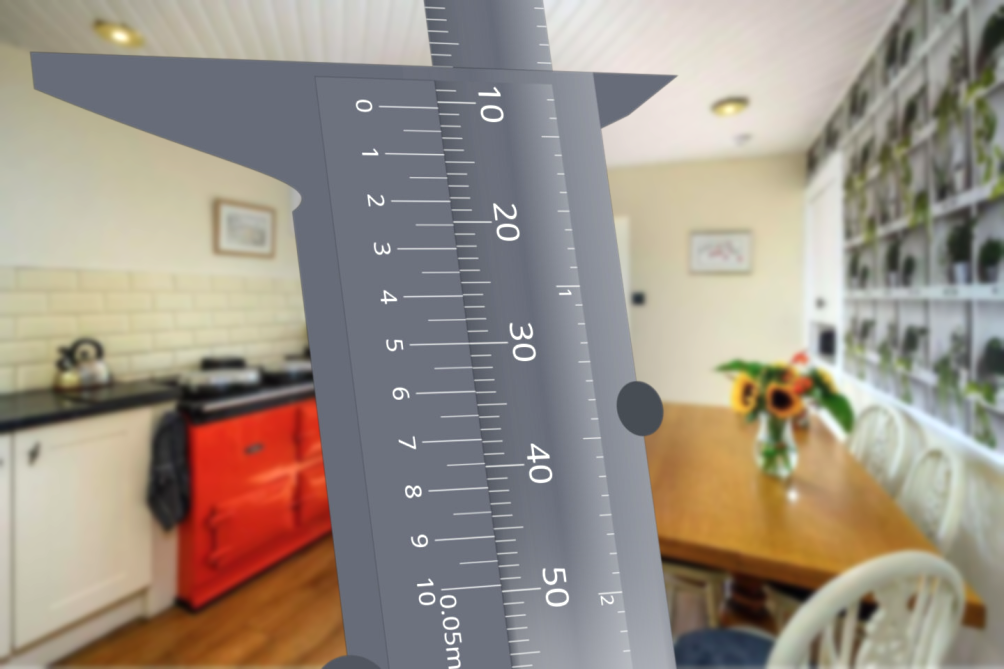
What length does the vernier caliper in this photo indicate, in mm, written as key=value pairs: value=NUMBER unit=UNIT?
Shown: value=10.5 unit=mm
